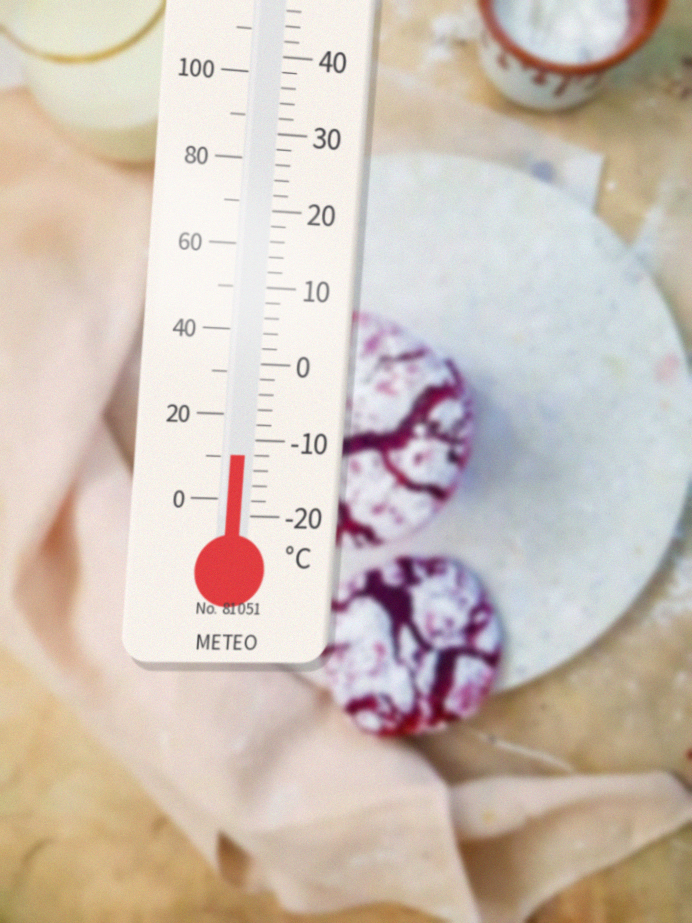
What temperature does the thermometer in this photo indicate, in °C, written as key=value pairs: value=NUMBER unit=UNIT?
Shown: value=-12 unit=°C
